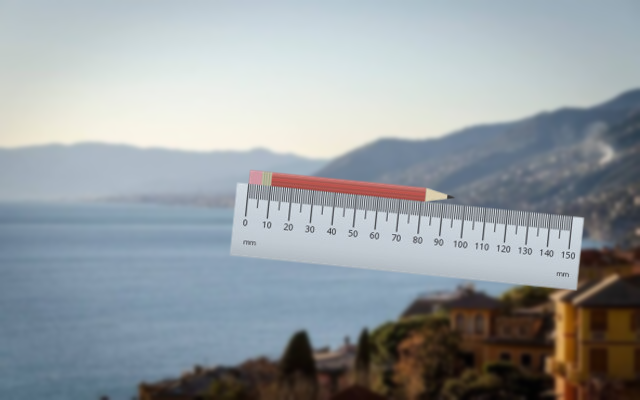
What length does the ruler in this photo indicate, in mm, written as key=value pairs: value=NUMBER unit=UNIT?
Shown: value=95 unit=mm
